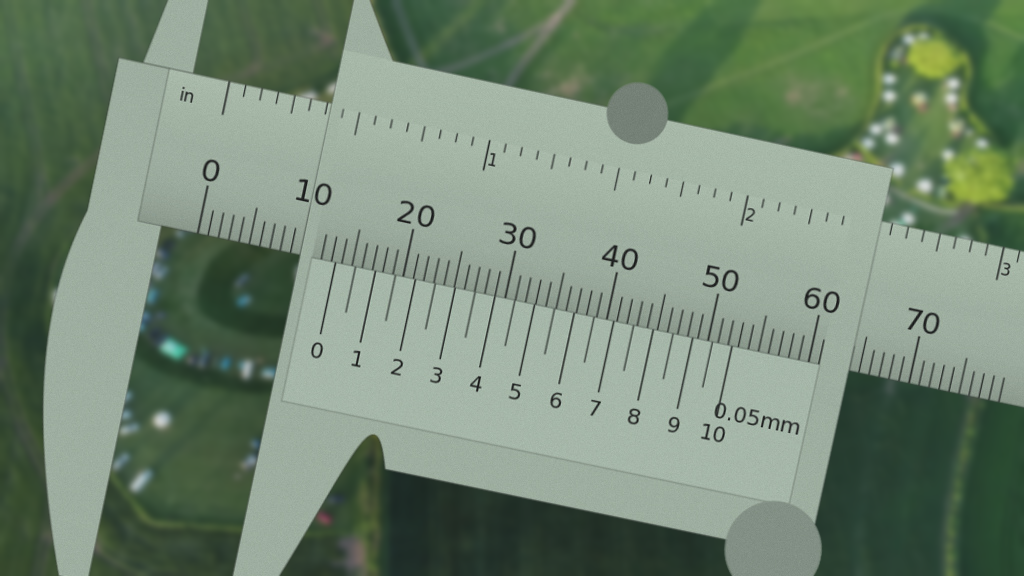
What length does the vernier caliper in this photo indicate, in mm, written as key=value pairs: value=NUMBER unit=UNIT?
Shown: value=13.4 unit=mm
